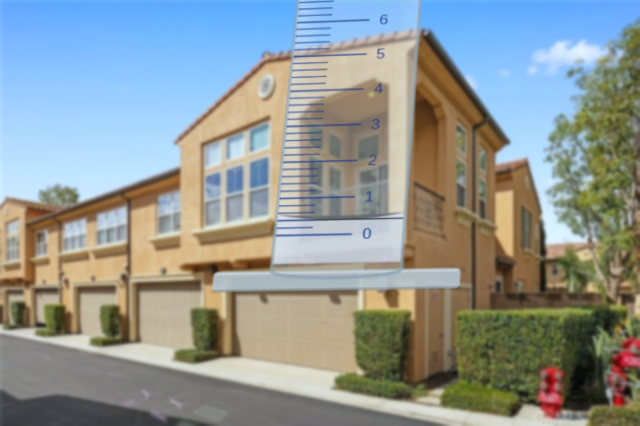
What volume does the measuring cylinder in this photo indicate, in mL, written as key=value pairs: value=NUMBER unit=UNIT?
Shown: value=0.4 unit=mL
